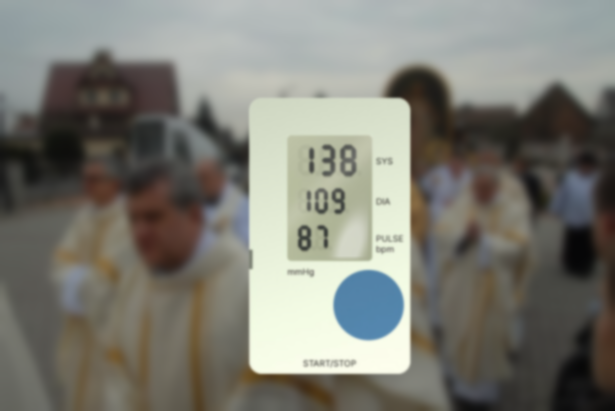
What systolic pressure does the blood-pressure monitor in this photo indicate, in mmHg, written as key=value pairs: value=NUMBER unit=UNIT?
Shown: value=138 unit=mmHg
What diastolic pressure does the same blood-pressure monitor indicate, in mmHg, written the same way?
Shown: value=109 unit=mmHg
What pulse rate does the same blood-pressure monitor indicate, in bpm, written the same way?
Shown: value=87 unit=bpm
